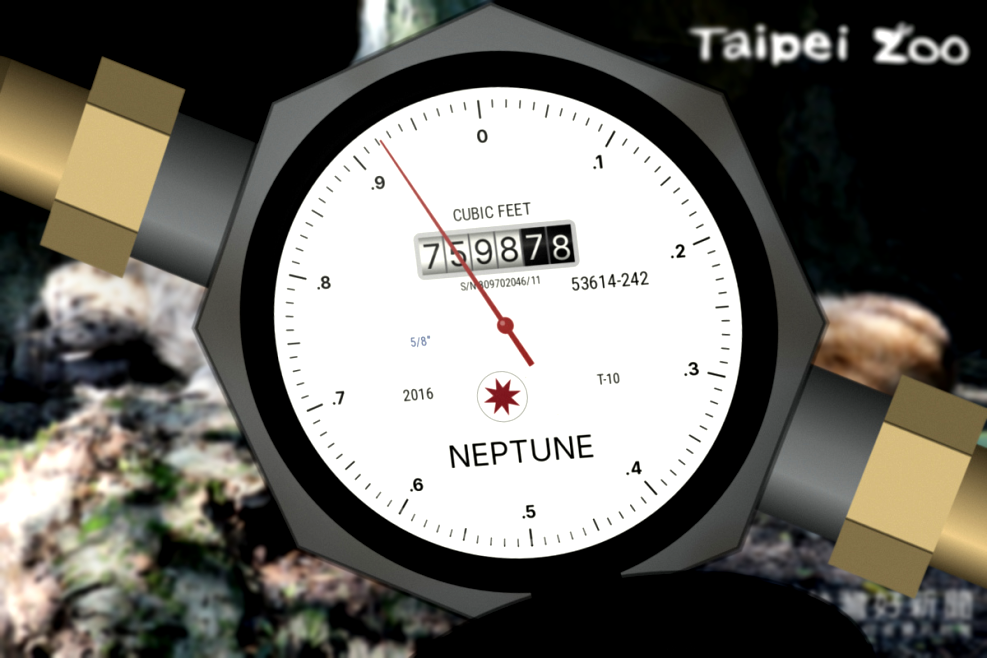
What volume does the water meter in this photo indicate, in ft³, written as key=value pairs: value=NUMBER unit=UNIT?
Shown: value=759877.92 unit=ft³
